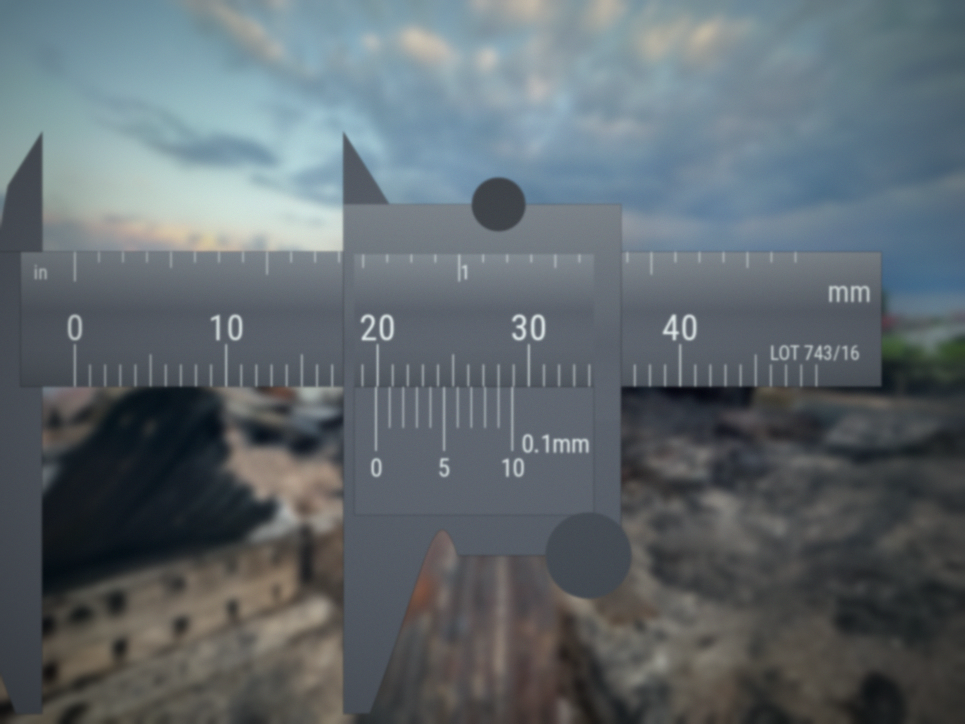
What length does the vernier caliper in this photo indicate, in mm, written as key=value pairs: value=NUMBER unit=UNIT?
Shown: value=19.9 unit=mm
